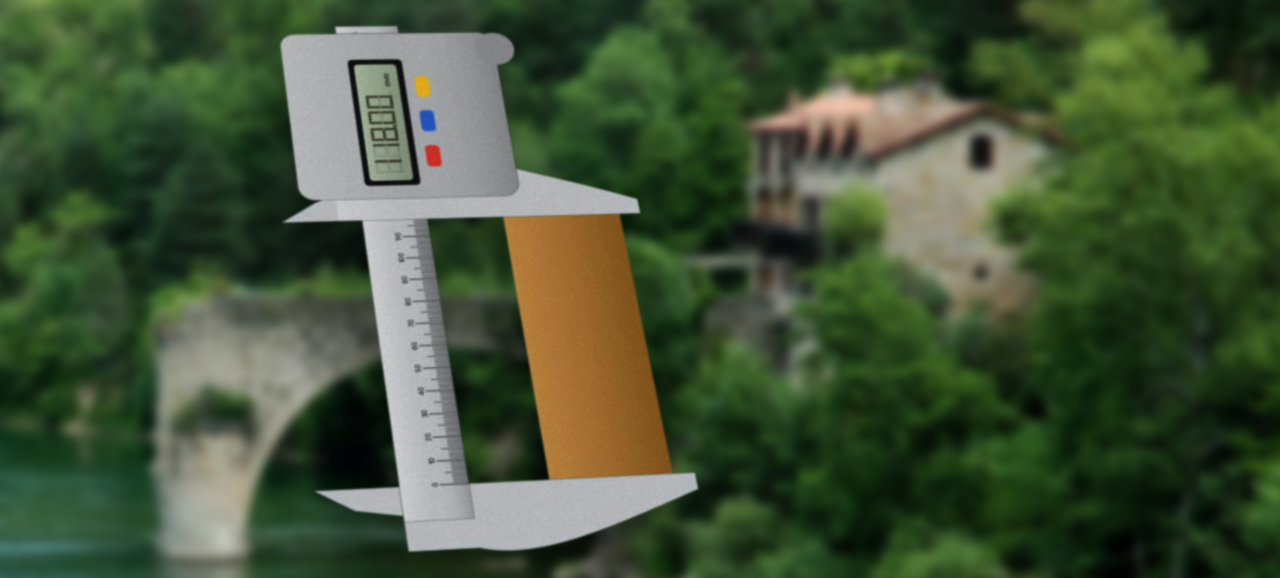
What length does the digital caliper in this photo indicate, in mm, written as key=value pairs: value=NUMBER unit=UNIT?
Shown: value=118.00 unit=mm
